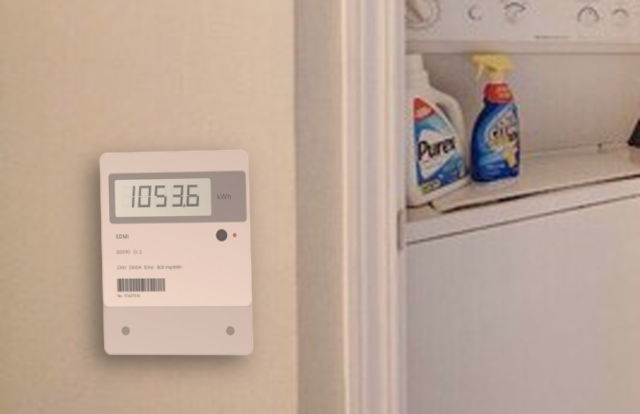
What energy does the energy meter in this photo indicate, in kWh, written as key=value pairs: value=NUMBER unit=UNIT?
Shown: value=1053.6 unit=kWh
